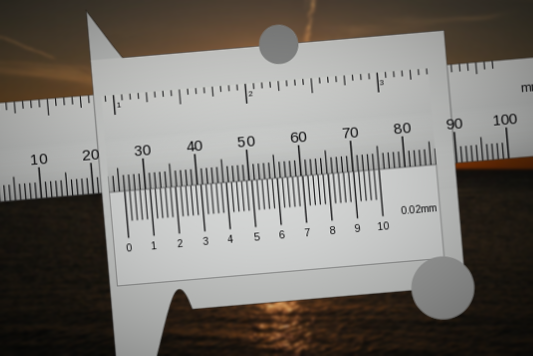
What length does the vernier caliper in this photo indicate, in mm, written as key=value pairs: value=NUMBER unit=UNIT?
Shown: value=26.0 unit=mm
